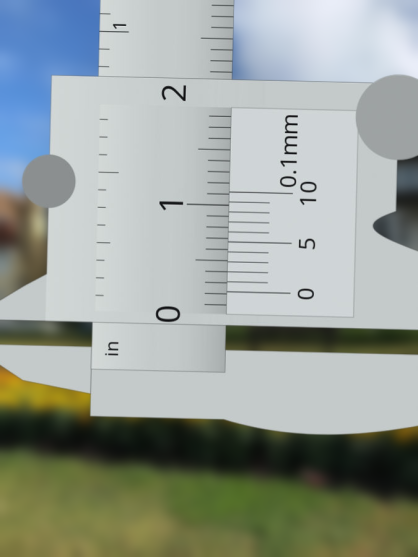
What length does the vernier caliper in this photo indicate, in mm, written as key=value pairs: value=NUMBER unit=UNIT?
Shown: value=2.2 unit=mm
